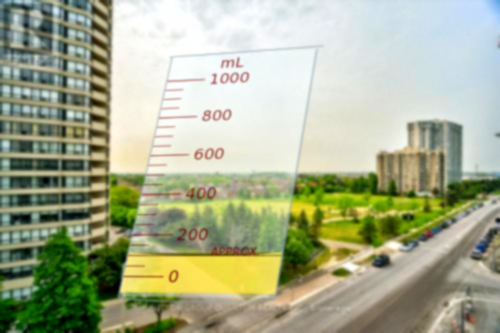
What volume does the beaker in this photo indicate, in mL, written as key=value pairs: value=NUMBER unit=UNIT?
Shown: value=100 unit=mL
